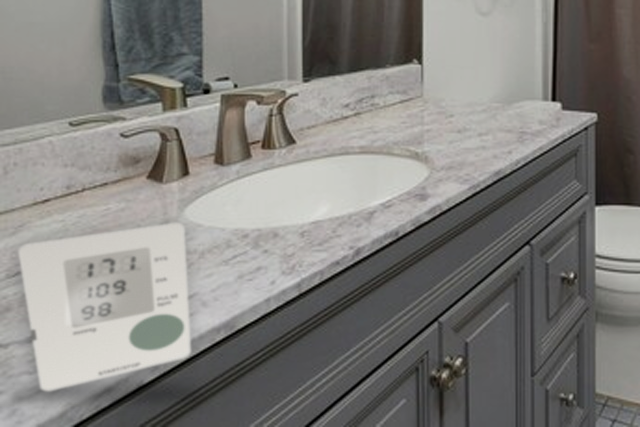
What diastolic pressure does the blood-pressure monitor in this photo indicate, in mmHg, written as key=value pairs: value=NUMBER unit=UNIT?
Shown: value=109 unit=mmHg
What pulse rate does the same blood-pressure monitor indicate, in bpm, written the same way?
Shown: value=98 unit=bpm
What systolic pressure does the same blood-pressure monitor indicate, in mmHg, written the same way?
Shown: value=171 unit=mmHg
